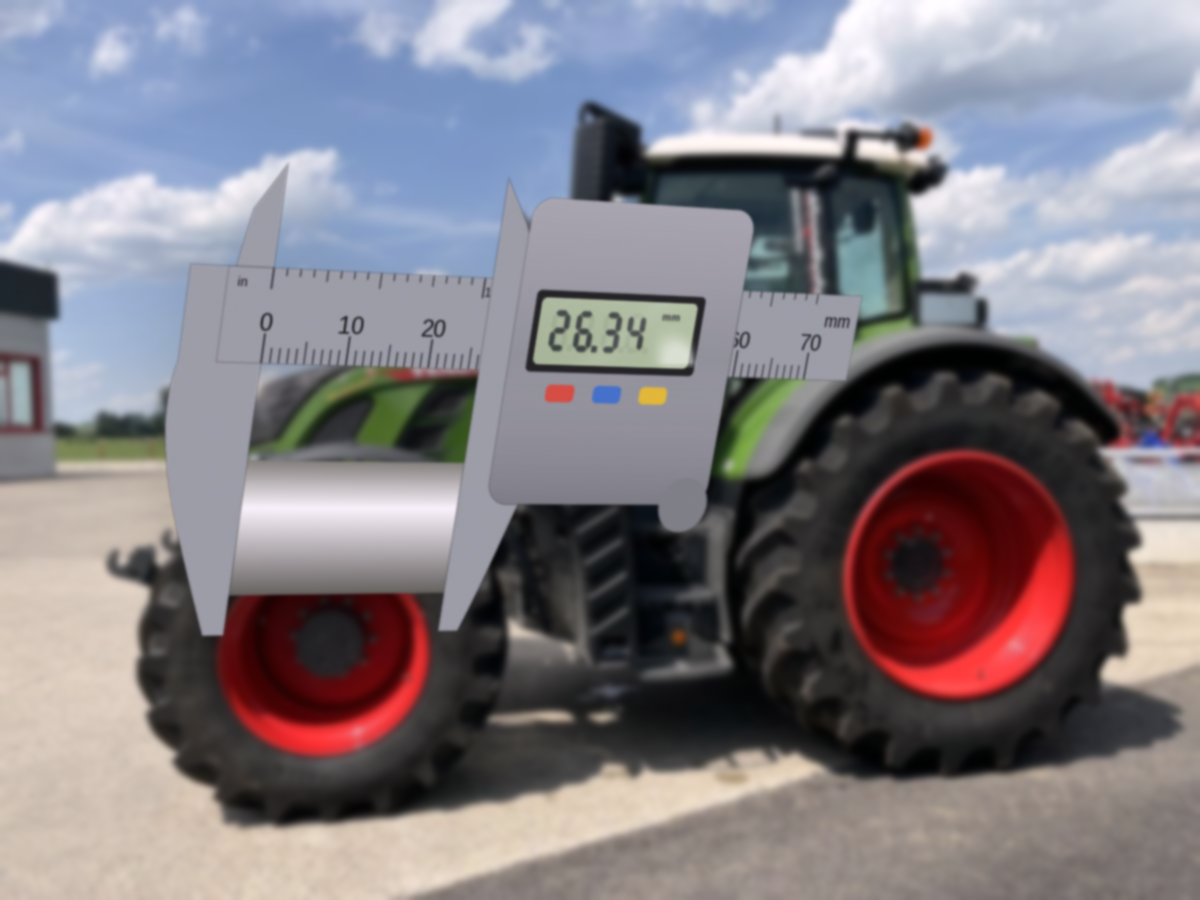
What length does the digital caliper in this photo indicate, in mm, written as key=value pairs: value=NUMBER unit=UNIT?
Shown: value=26.34 unit=mm
